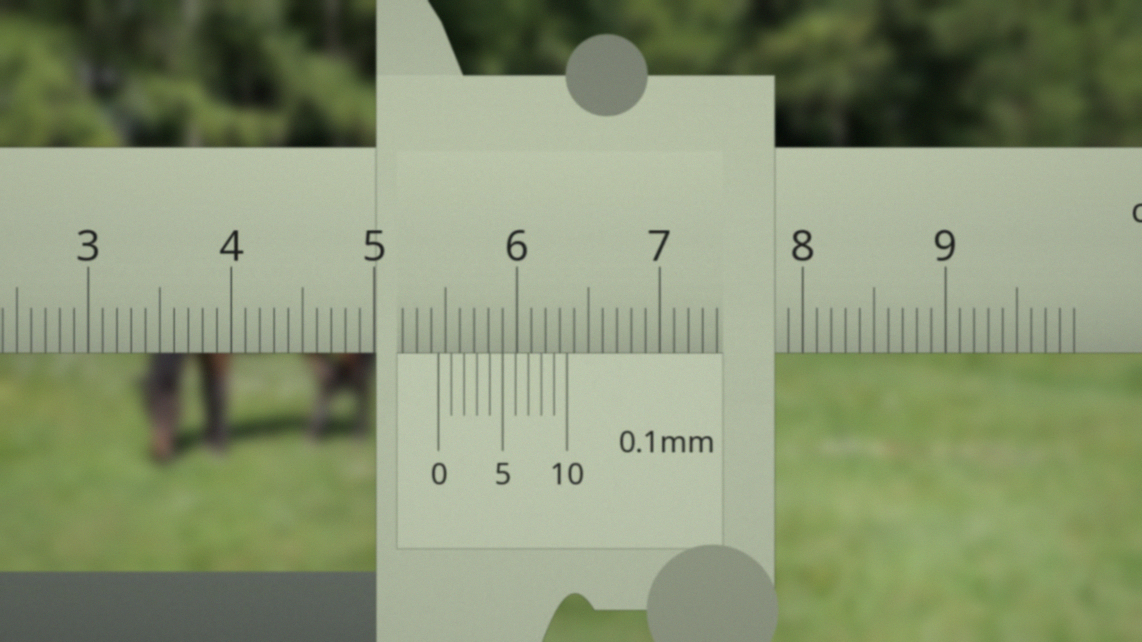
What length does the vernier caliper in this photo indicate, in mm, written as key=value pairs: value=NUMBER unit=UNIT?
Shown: value=54.5 unit=mm
